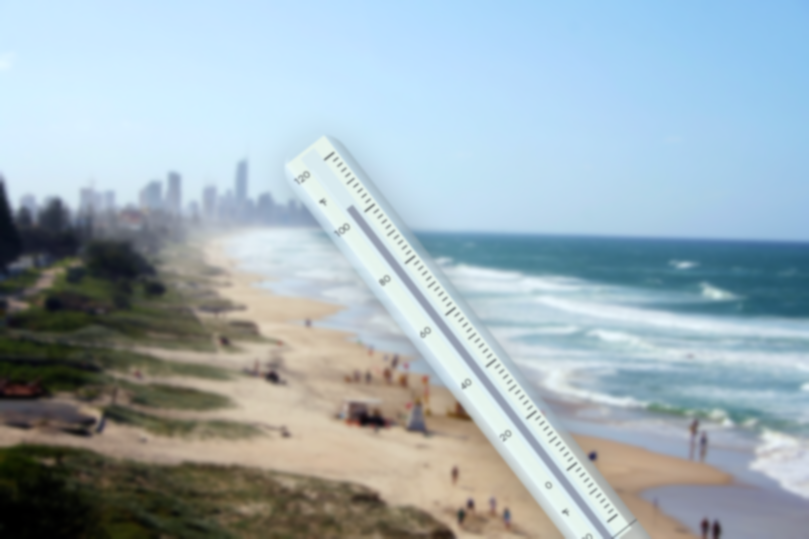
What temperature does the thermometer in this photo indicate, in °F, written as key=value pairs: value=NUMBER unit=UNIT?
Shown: value=104 unit=°F
